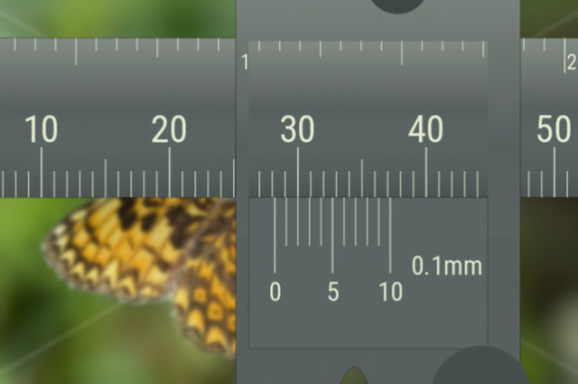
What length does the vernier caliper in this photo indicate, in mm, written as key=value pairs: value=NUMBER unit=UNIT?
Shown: value=28.2 unit=mm
